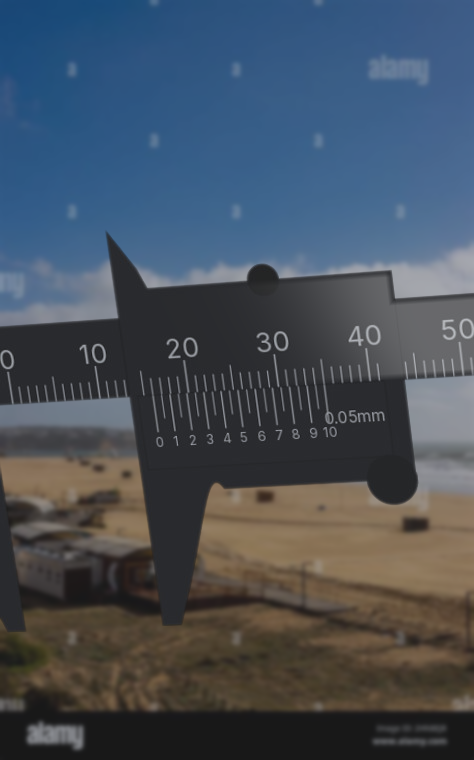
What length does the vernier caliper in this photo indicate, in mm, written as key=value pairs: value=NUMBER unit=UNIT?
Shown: value=16.0 unit=mm
